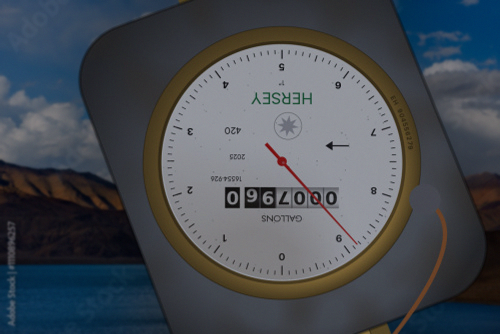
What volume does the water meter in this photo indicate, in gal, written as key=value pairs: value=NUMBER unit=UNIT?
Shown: value=7958.8 unit=gal
